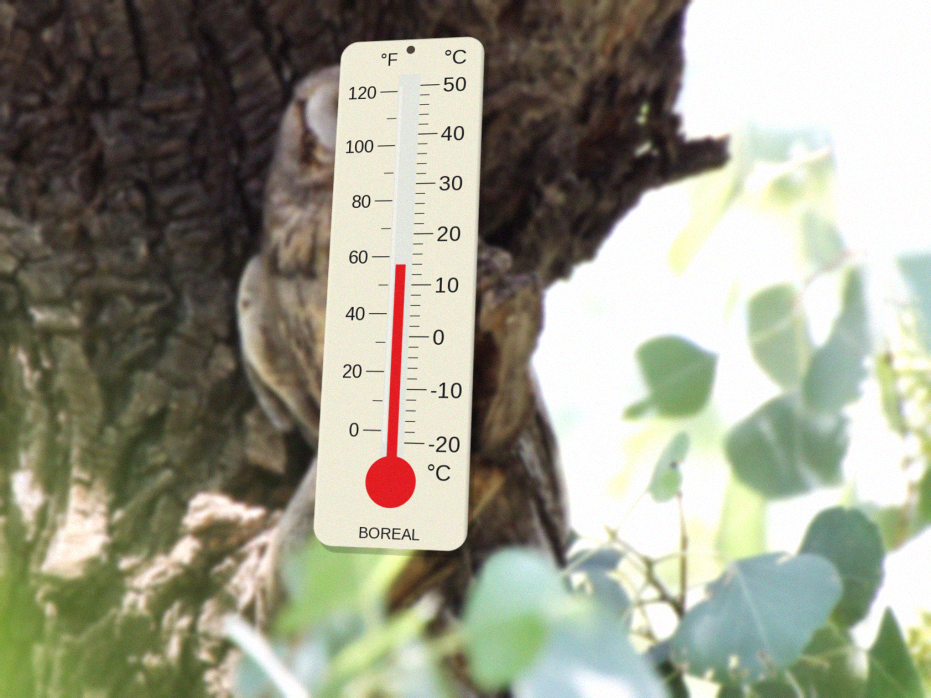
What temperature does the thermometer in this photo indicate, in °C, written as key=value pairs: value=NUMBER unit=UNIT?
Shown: value=14 unit=°C
